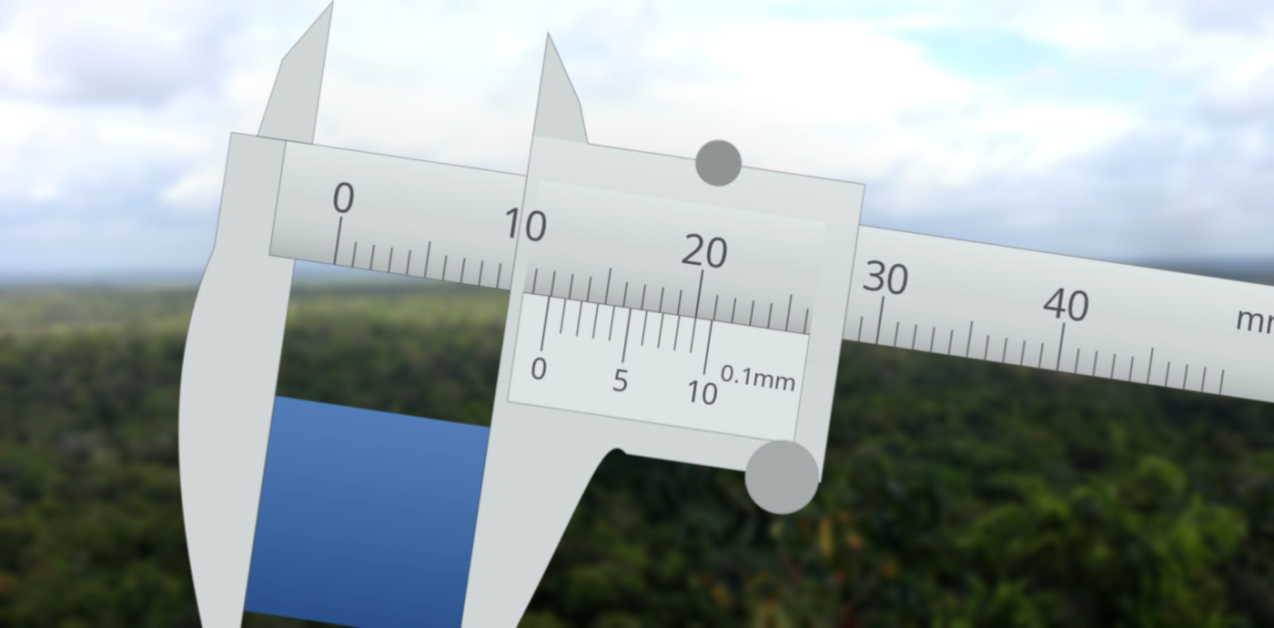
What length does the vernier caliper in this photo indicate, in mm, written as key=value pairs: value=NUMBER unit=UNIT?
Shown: value=11.9 unit=mm
